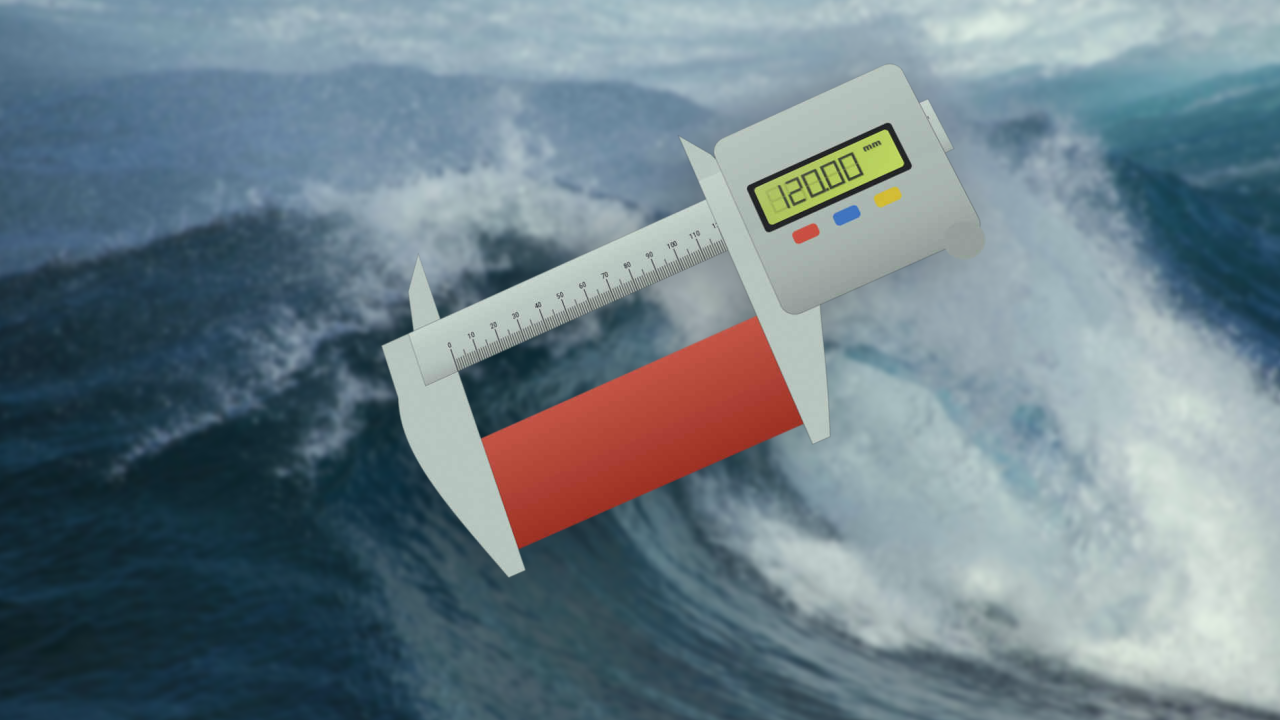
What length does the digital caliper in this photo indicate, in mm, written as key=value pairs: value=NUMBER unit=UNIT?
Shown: value=120.00 unit=mm
